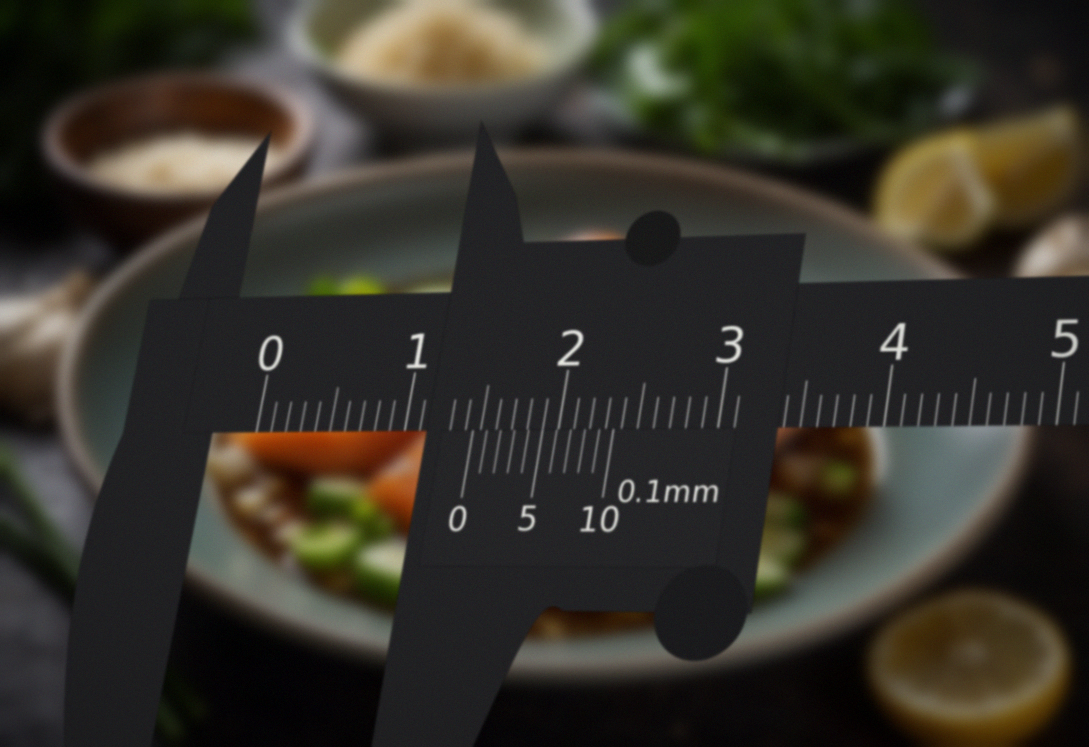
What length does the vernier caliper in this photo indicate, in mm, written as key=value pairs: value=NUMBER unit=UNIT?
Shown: value=14.5 unit=mm
